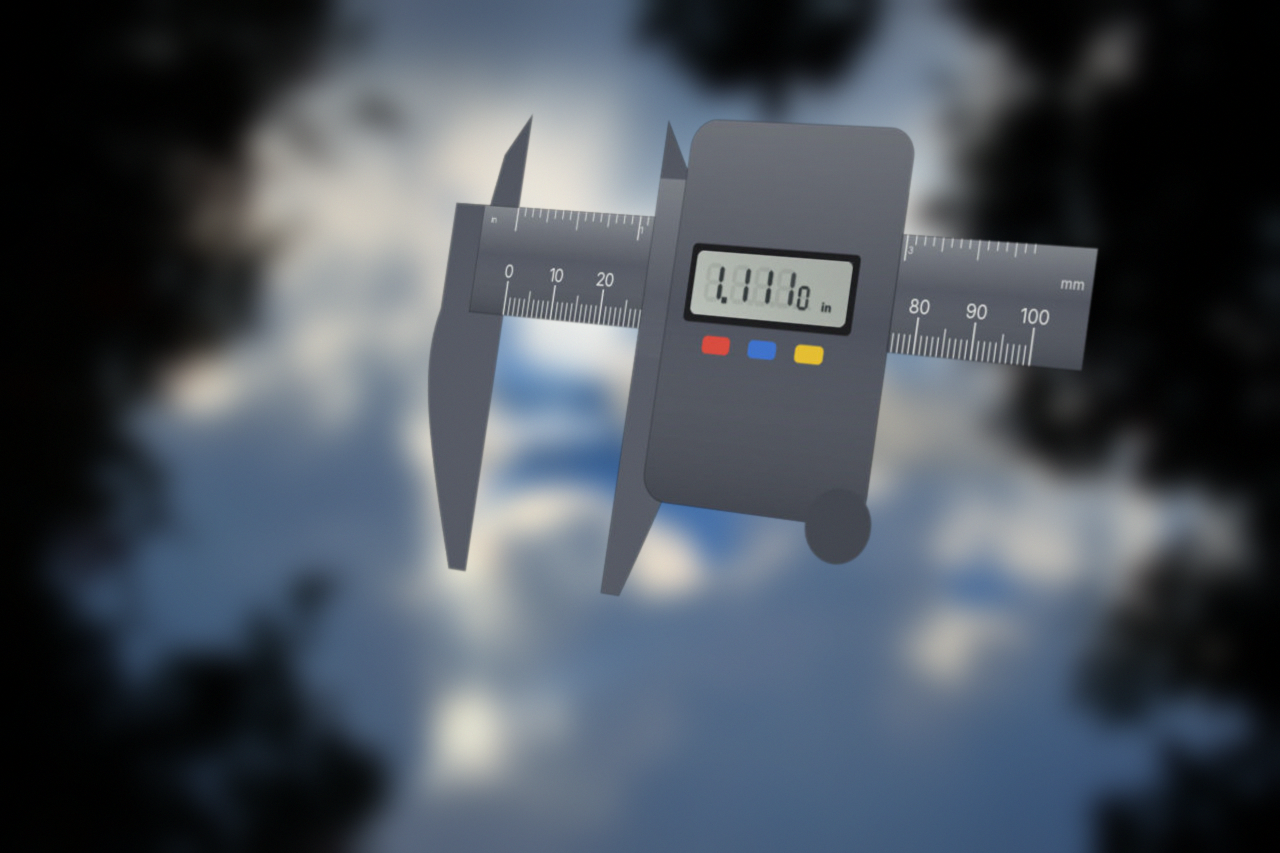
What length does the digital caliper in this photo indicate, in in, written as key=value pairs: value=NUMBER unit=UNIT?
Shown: value=1.1110 unit=in
